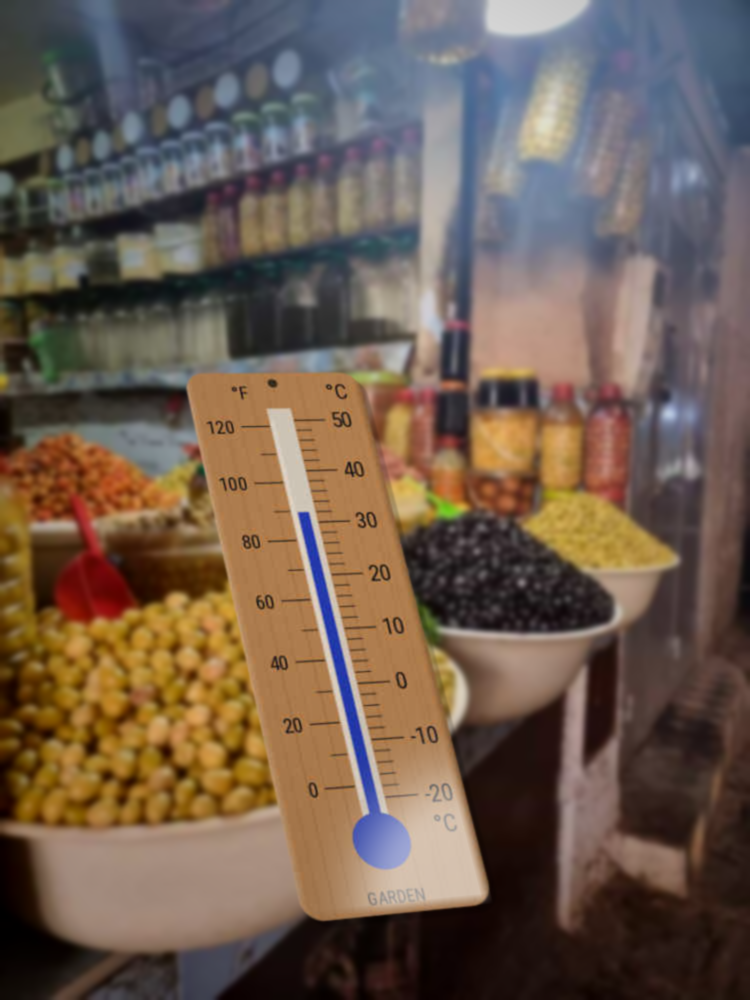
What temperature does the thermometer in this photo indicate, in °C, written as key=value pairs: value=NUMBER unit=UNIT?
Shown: value=32 unit=°C
